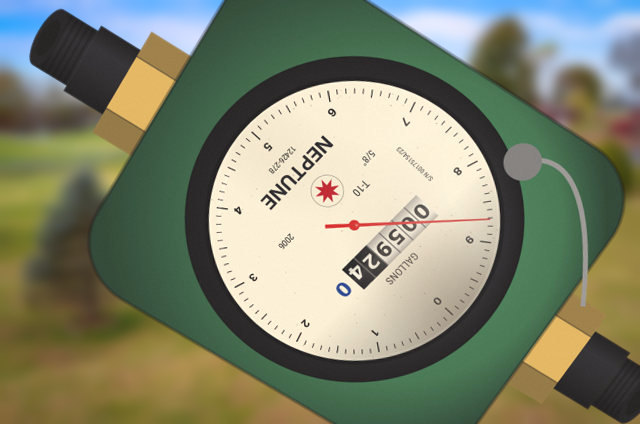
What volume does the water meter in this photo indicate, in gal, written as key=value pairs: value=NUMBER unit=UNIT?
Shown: value=59238.7 unit=gal
